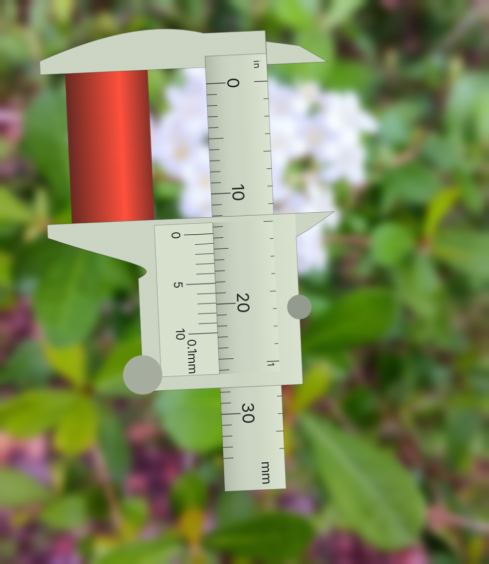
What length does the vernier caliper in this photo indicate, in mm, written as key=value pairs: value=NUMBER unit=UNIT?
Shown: value=13.6 unit=mm
